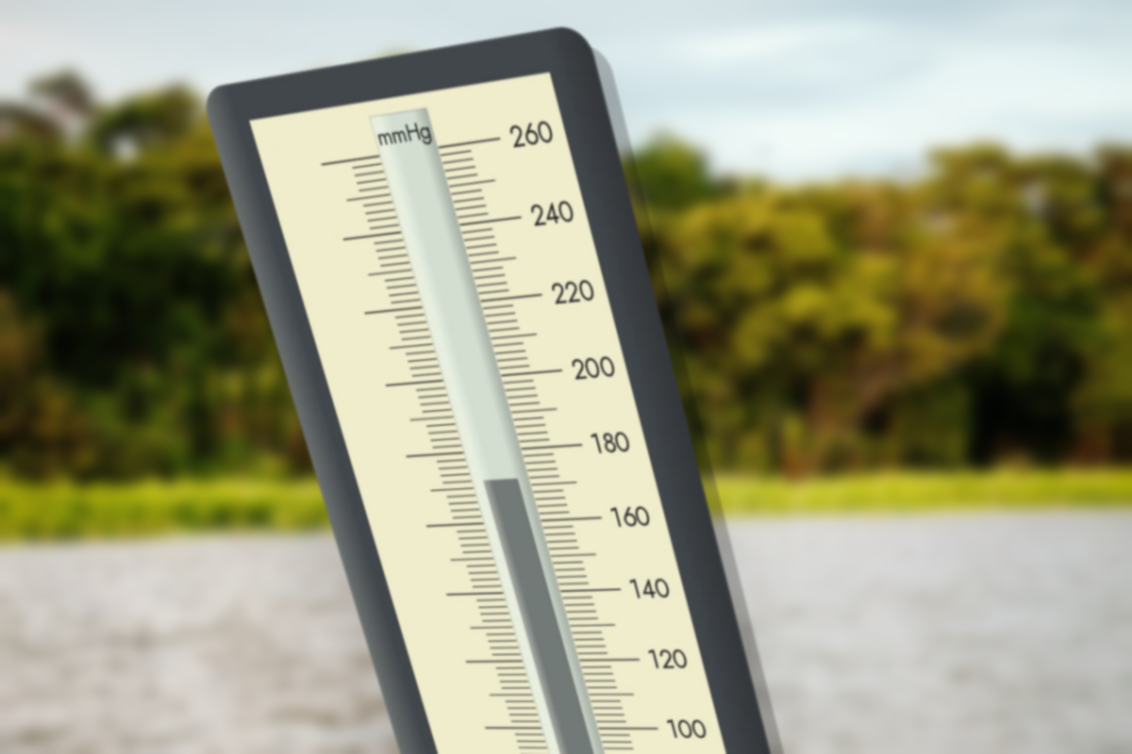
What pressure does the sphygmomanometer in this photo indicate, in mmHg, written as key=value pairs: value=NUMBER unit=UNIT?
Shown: value=172 unit=mmHg
